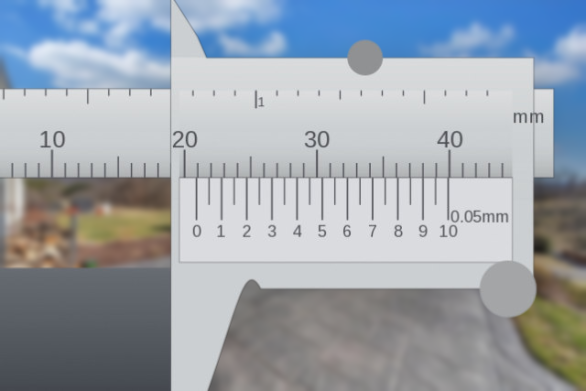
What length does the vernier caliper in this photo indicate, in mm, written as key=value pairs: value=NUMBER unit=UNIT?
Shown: value=20.9 unit=mm
